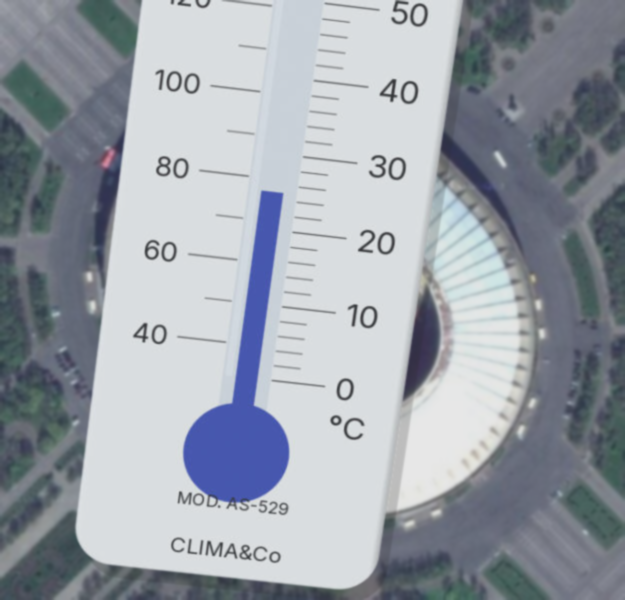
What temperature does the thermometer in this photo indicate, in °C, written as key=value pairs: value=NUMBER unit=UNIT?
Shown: value=25 unit=°C
